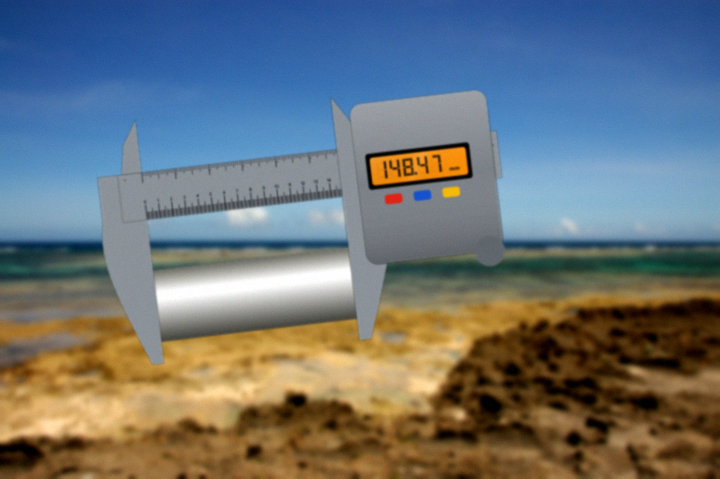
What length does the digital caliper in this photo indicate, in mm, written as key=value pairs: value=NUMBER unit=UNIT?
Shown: value=148.47 unit=mm
